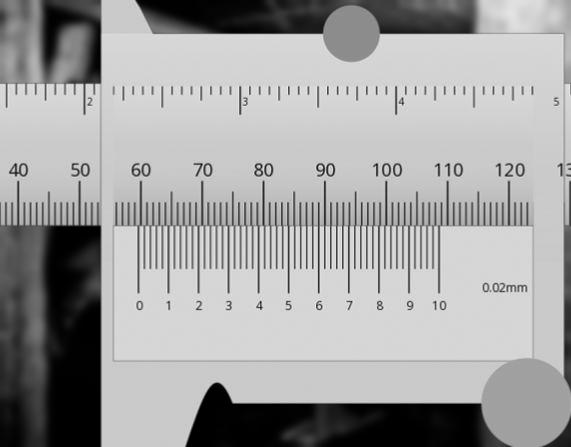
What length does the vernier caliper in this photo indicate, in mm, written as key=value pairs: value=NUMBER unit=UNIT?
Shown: value=59.6 unit=mm
